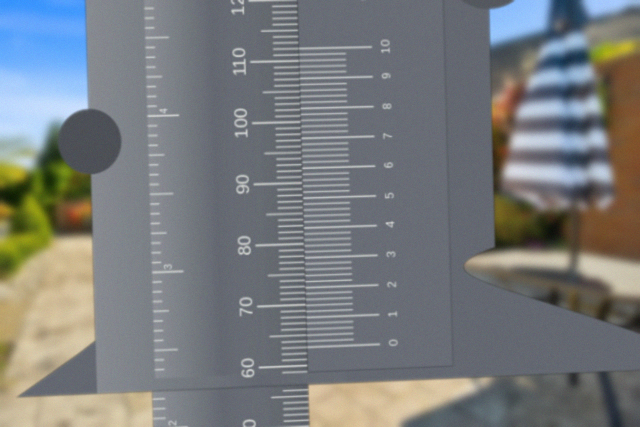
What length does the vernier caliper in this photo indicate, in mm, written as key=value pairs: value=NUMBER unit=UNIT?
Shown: value=63.0 unit=mm
